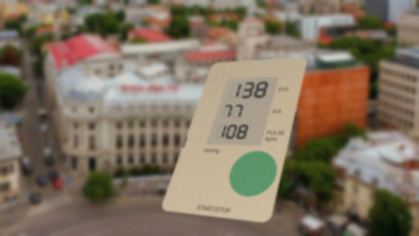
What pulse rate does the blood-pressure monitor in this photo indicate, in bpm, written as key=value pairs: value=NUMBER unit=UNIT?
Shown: value=108 unit=bpm
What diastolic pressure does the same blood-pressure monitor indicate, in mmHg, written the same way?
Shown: value=77 unit=mmHg
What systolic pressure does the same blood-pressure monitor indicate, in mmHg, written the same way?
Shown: value=138 unit=mmHg
